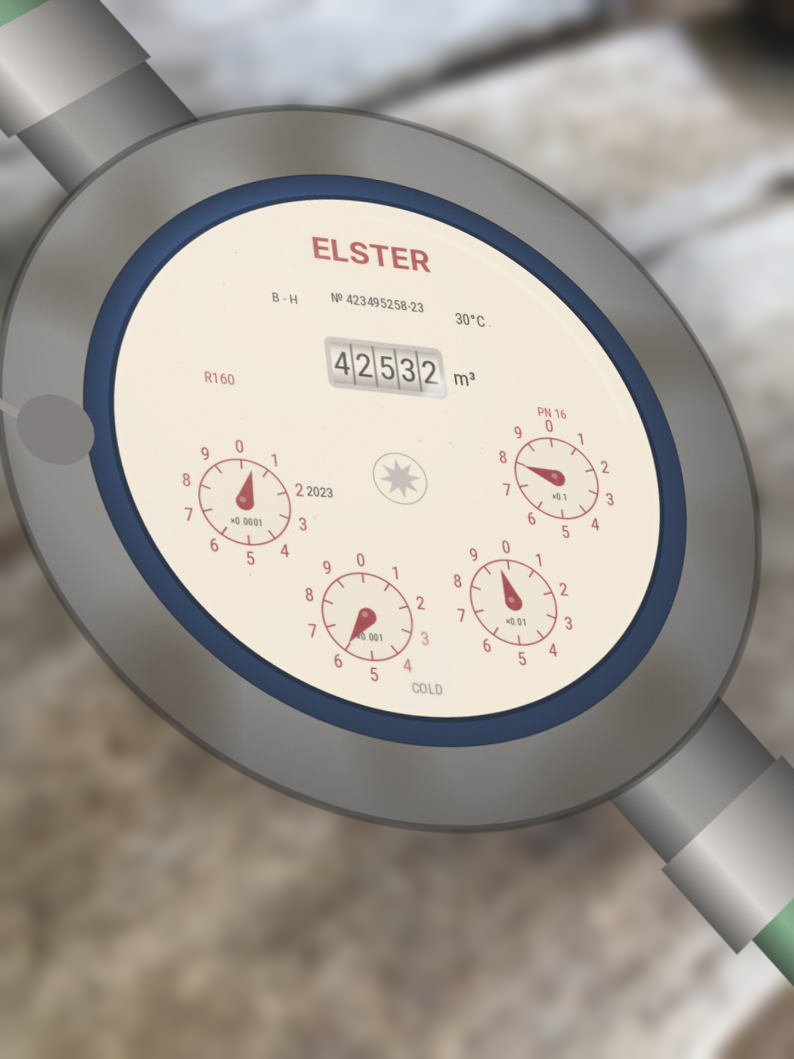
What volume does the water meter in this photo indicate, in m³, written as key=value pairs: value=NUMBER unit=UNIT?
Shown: value=42532.7960 unit=m³
